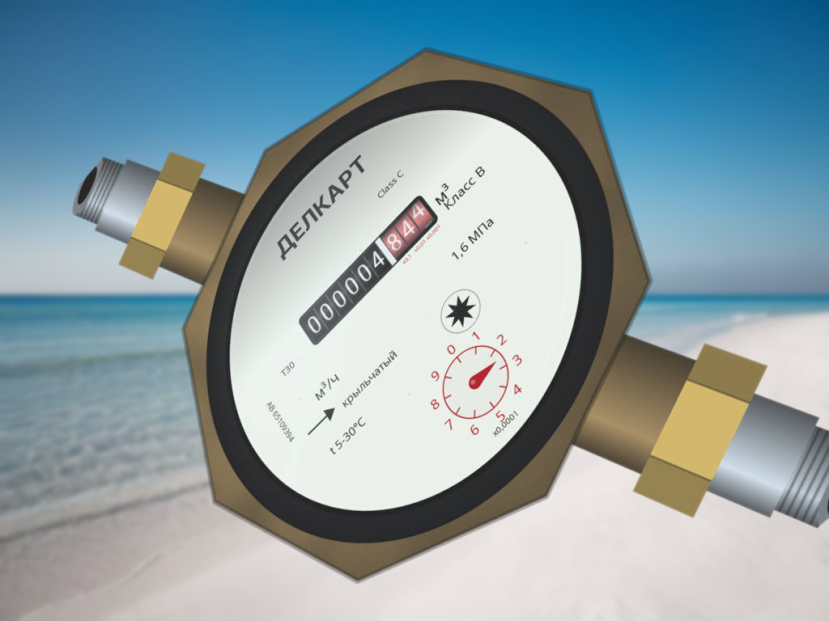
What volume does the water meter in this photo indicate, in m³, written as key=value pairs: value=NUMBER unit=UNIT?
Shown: value=4.8442 unit=m³
